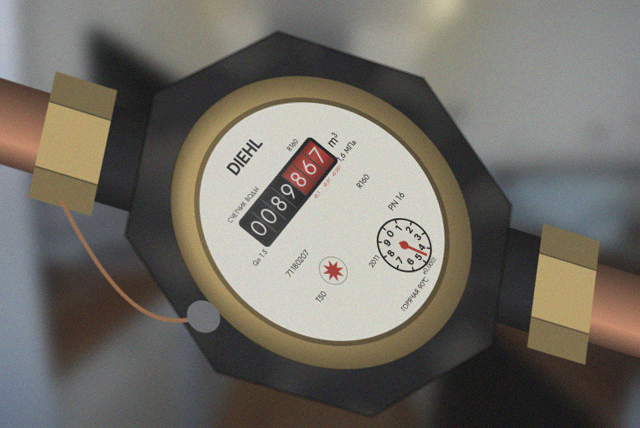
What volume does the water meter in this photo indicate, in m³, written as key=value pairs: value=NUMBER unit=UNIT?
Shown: value=89.8674 unit=m³
